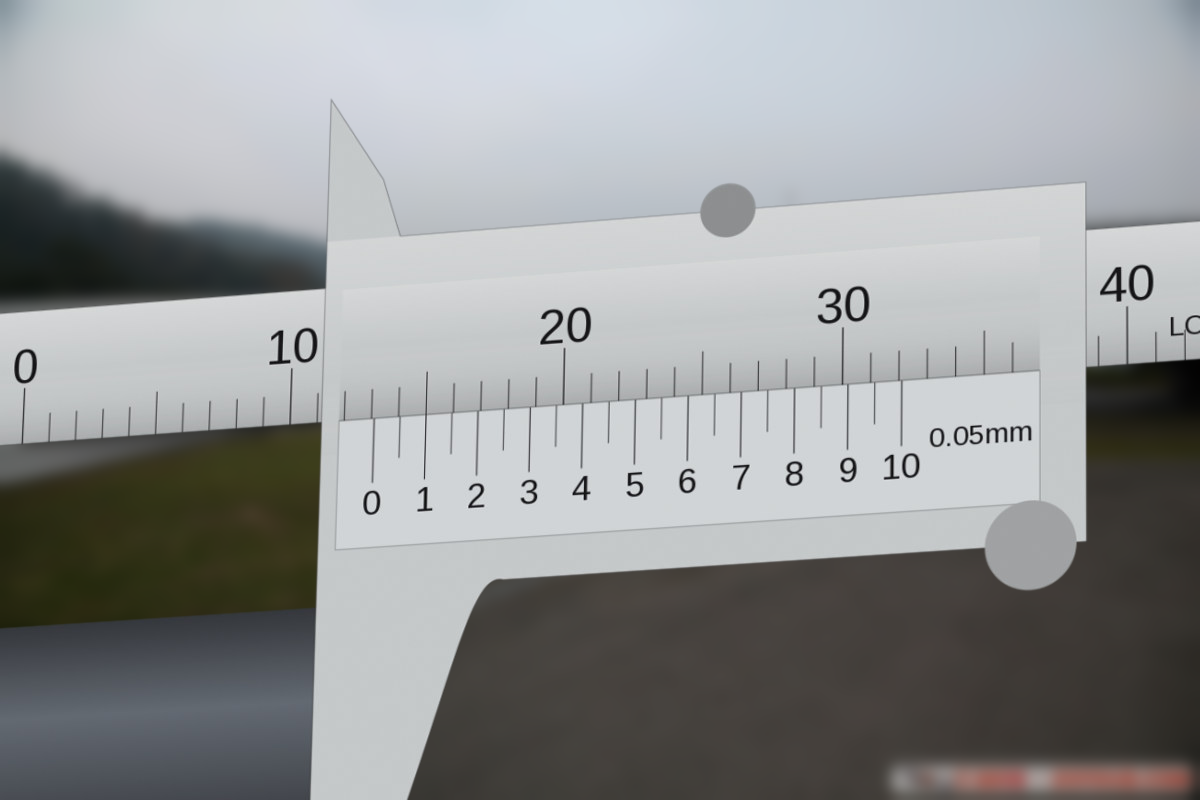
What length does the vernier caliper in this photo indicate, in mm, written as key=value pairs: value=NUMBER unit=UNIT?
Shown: value=13.10 unit=mm
